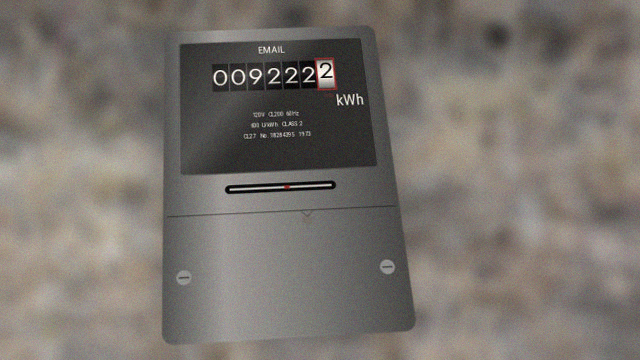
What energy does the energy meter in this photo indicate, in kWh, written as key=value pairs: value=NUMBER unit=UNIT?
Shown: value=9222.2 unit=kWh
